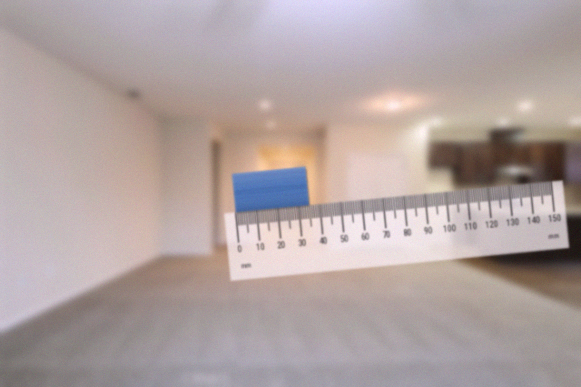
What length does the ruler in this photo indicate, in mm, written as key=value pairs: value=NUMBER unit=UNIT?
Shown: value=35 unit=mm
